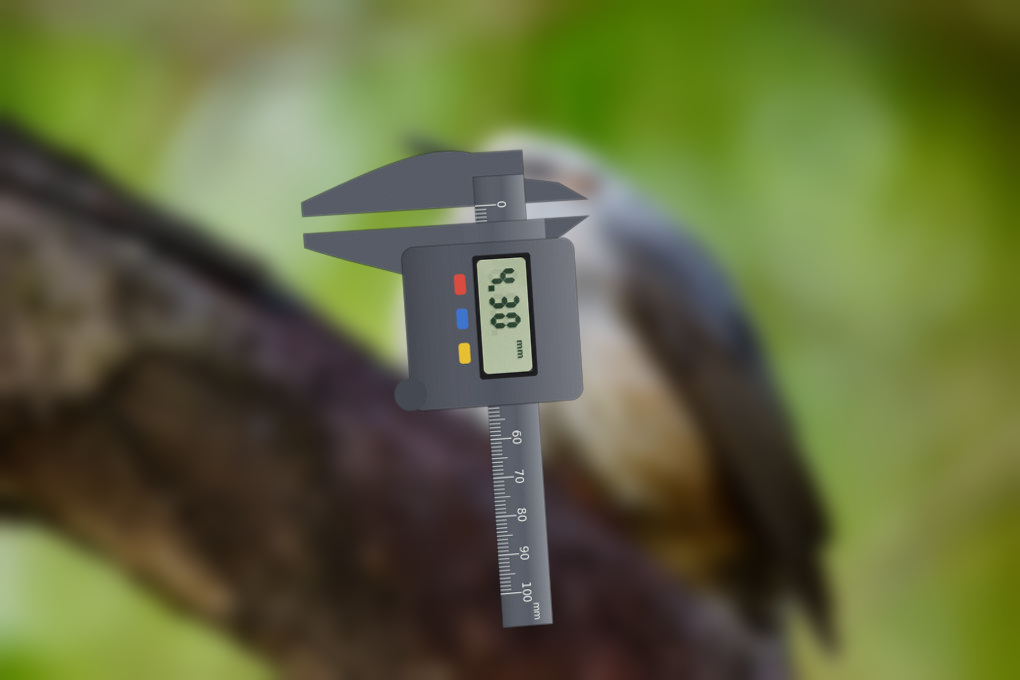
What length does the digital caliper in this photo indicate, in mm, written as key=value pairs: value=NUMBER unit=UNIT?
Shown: value=4.30 unit=mm
